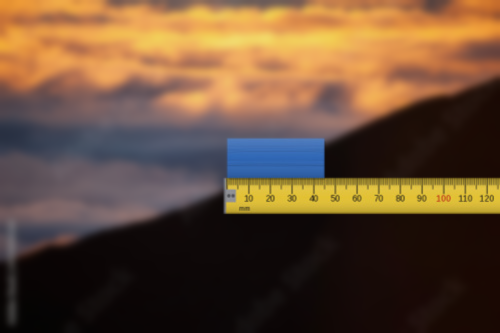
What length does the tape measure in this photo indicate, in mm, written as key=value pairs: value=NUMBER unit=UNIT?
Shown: value=45 unit=mm
